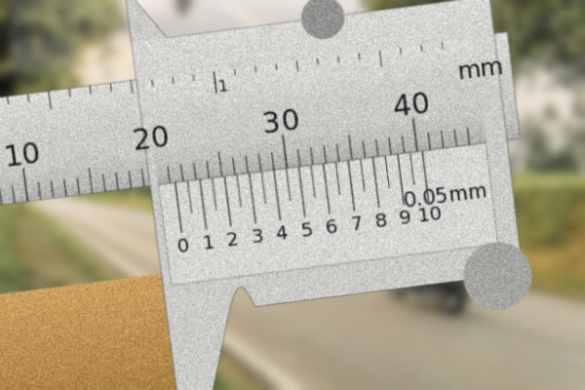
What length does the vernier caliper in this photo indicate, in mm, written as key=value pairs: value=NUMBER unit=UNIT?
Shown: value=21.4 unit=mm
